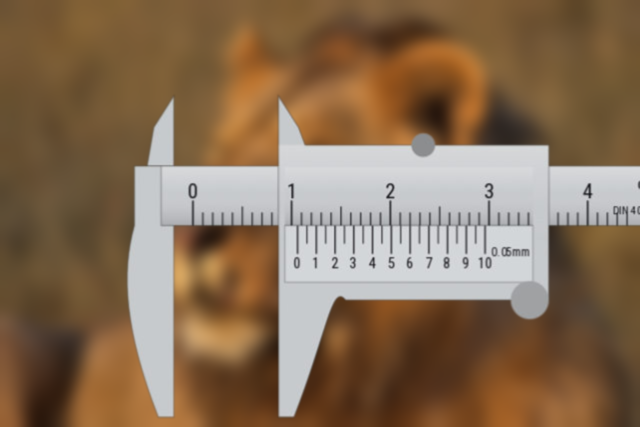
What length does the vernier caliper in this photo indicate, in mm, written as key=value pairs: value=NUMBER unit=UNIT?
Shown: value=10.6 unit=mm
